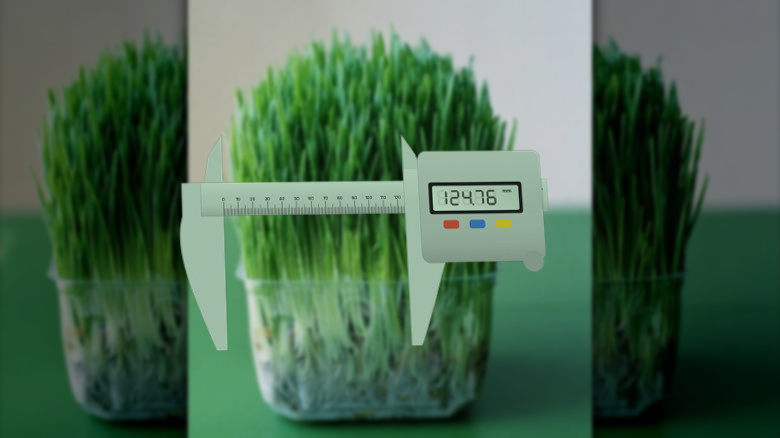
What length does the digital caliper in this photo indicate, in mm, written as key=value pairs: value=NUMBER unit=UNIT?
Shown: value=124.76 unit=mm
